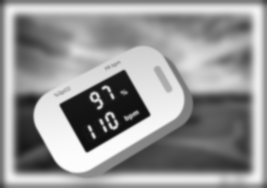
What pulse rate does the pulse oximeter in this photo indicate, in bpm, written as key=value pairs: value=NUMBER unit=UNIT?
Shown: value=110 unit=bpm
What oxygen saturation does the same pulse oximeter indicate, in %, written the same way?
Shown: value=97 unit=%
